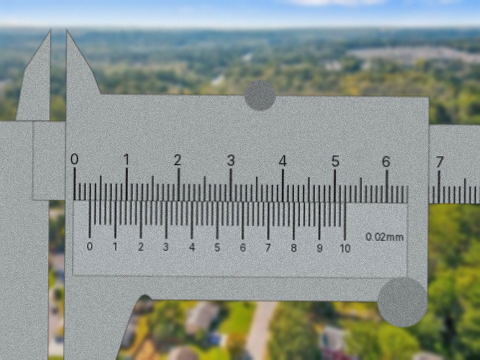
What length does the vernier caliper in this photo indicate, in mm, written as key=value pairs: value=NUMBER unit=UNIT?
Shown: value=3.0 unit=mm
